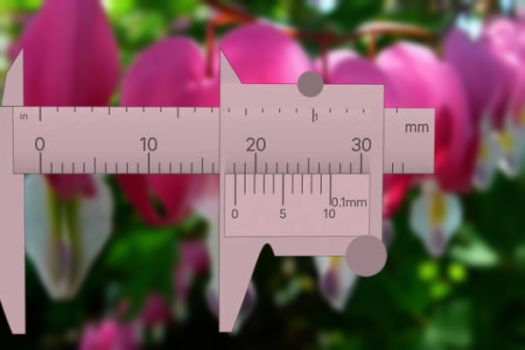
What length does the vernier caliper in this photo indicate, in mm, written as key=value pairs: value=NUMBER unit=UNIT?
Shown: value=18.1 unit=mm
